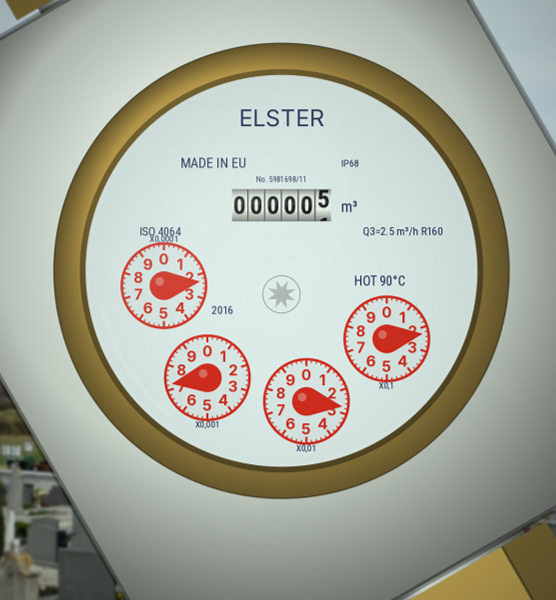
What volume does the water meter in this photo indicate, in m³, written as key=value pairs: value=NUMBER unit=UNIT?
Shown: value=5.2272 unit=m³
